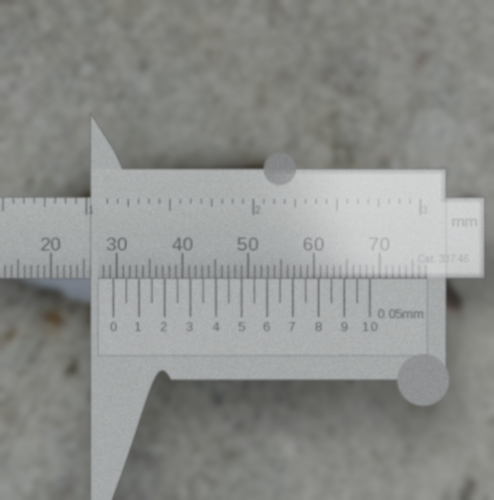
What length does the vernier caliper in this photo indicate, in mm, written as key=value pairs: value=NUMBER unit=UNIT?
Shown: value=29.5 unit=mm
